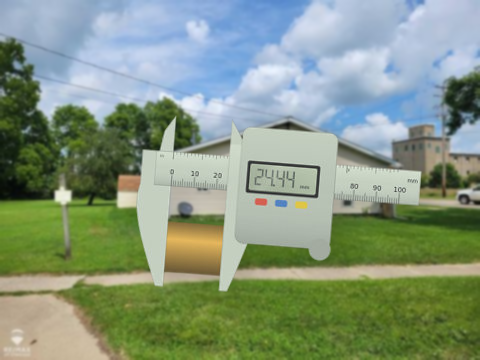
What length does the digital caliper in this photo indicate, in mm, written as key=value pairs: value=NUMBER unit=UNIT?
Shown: value=24.44 unit=mm
